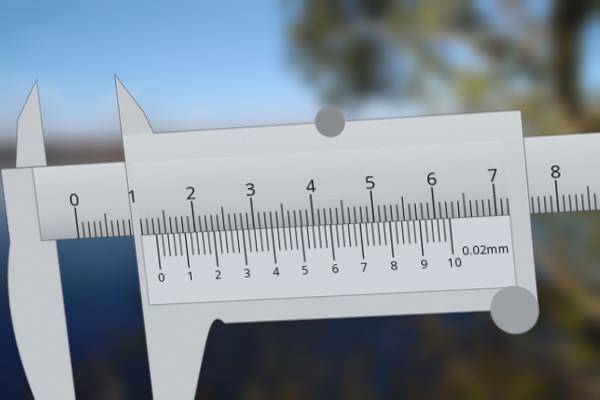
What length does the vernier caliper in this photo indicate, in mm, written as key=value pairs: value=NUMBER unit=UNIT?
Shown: value=13.4 unit=mm
